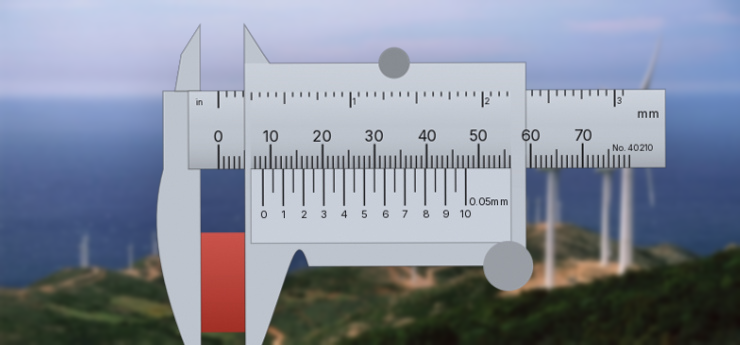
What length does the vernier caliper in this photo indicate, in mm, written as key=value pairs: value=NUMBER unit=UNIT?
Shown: value=8.5 unit=mm
